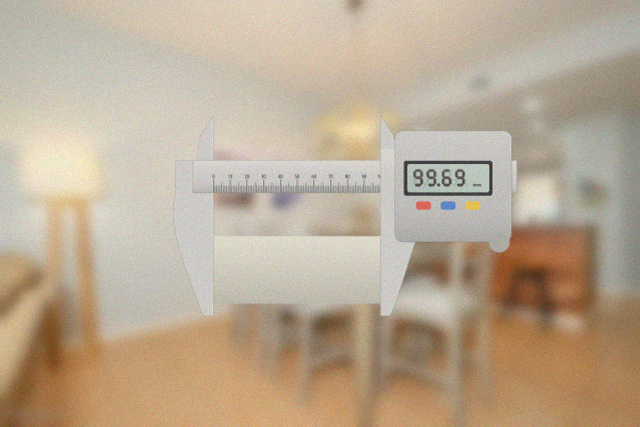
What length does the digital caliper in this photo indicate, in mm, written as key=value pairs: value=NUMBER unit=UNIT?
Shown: value=99.69 unit=mm
